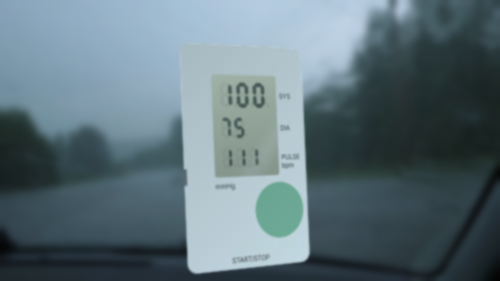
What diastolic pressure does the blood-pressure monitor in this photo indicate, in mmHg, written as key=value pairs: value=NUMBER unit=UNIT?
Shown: value=75 unit=mmHg
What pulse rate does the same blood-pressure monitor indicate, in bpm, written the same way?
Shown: value=111 unit=bpm
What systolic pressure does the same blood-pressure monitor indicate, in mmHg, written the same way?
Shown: value=100 unit=mmHg
